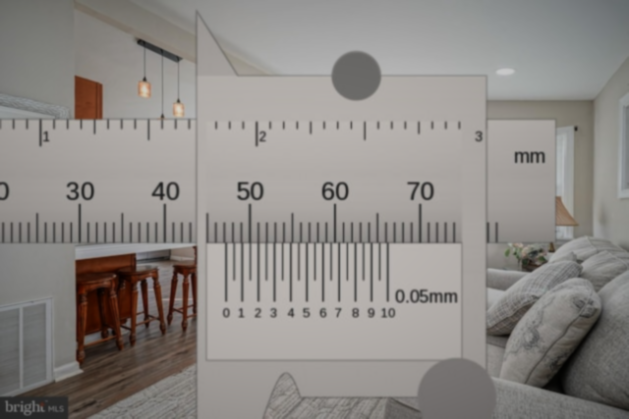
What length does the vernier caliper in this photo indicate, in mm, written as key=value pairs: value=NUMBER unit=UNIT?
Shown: value=47.2 unit=mm
